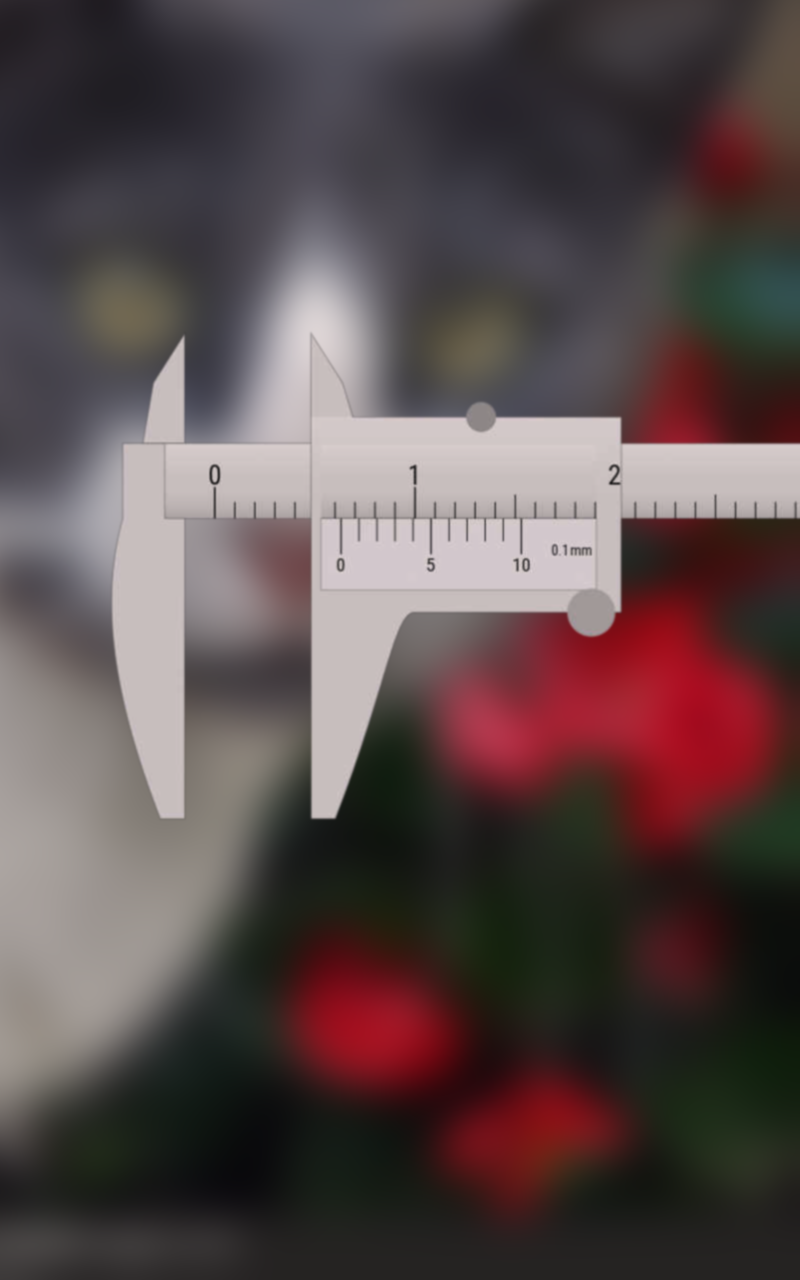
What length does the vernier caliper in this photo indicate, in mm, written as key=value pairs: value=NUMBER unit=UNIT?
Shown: value=6.3 unit=mm
